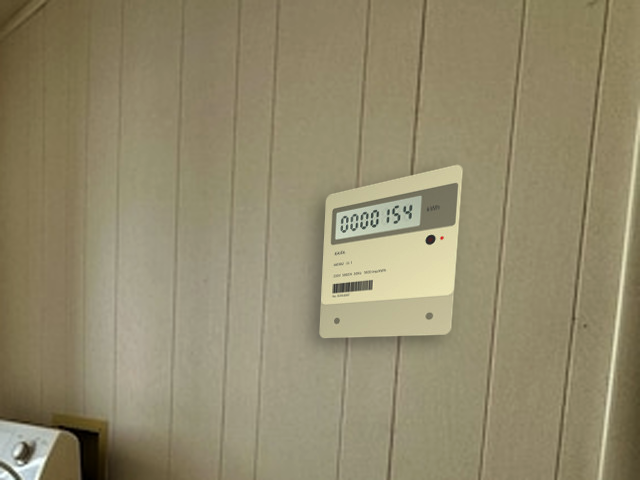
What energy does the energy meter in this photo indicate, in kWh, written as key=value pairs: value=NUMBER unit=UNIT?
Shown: value=154 unit=kWh
